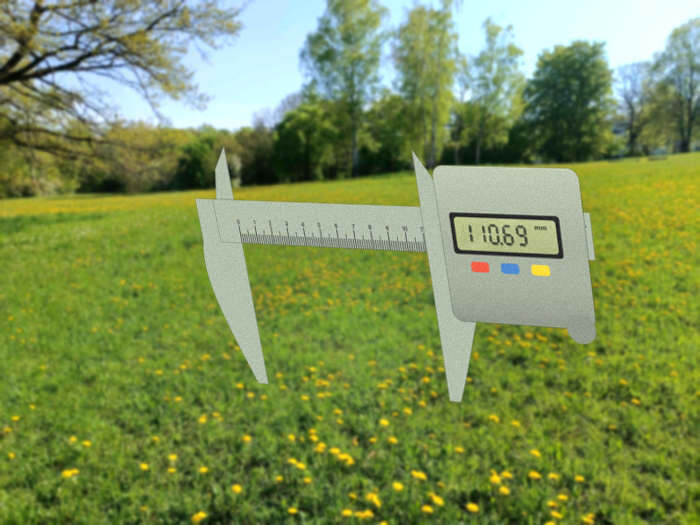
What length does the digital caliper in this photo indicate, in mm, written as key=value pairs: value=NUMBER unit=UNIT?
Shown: value=110.69 unit=mm
